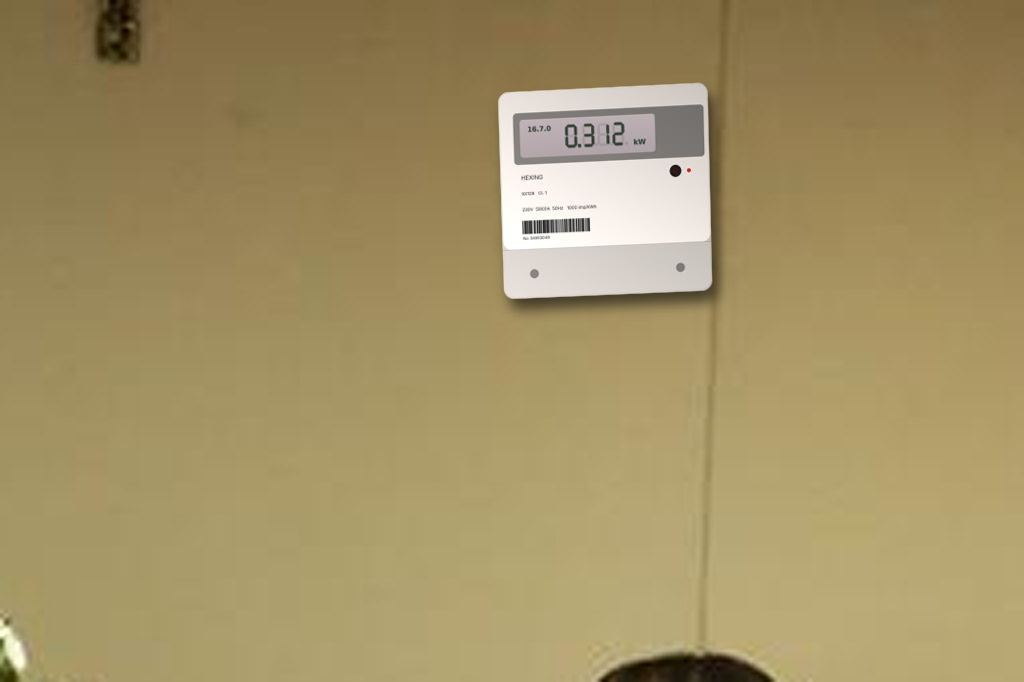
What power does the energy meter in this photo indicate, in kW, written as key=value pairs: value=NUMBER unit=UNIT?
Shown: value=0.312 unit=kW
